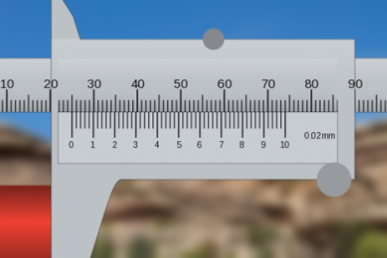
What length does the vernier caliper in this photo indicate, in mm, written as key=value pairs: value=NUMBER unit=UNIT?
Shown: value=25.0 unit=mm
